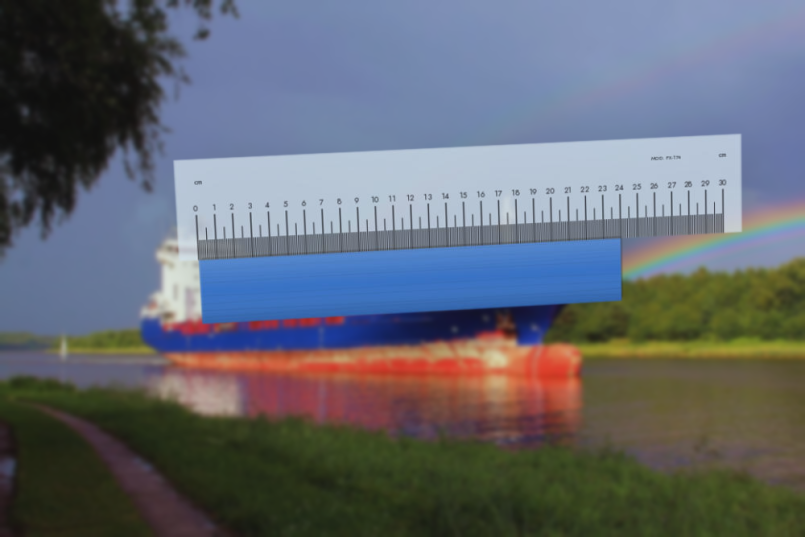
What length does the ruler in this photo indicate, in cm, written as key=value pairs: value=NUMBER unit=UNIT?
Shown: value=24 unit=cm
